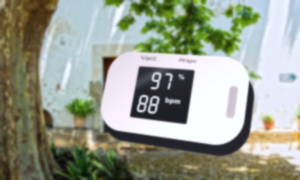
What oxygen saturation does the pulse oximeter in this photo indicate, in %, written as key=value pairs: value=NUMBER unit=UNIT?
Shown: value=97 unit=%
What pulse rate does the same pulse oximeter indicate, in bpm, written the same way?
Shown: value=88 unit=bpm
